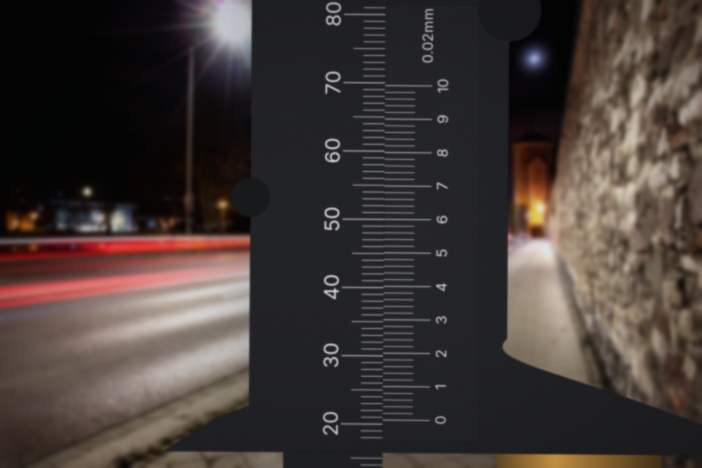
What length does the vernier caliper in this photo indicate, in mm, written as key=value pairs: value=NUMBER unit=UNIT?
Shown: value=20.6 unit=mm
